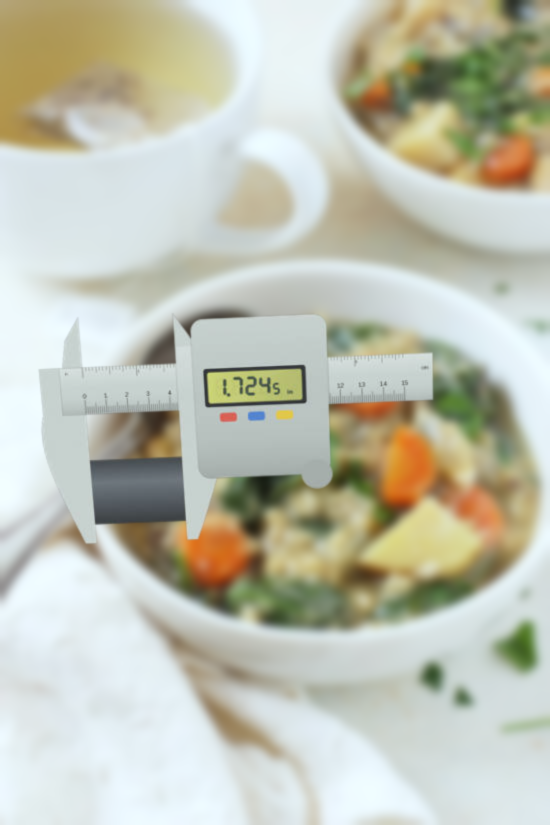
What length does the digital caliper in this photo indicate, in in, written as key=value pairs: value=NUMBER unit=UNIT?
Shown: value=1.7245 unit=in
